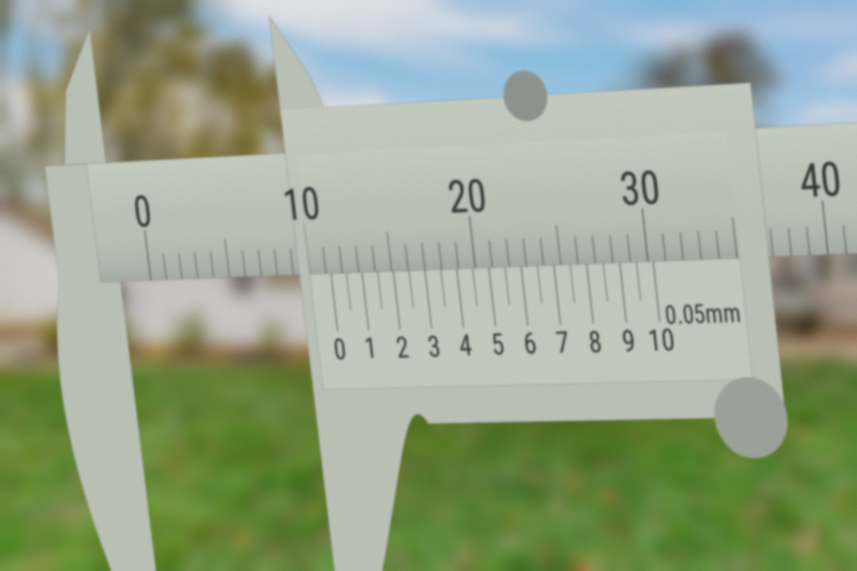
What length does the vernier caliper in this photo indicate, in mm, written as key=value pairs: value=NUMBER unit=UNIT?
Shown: value=11.3 unit=mm
